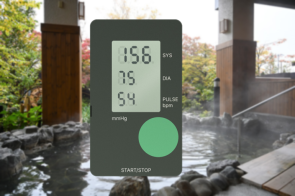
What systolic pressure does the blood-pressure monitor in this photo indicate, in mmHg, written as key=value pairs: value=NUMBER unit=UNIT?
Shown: value=156 unit=mmHg
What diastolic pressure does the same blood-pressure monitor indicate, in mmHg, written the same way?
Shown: value=75 unit=mmHg
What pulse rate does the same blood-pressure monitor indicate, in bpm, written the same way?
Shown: value=54 unit=bpm
